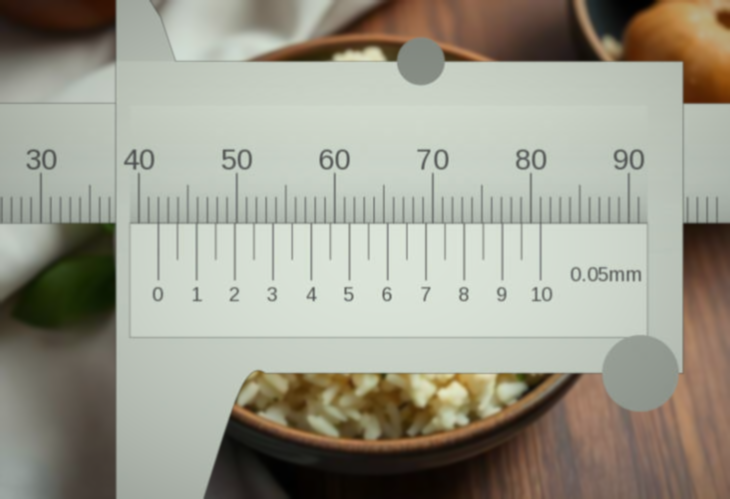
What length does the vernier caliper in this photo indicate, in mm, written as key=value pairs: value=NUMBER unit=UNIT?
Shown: value=42.0 unit=mm
